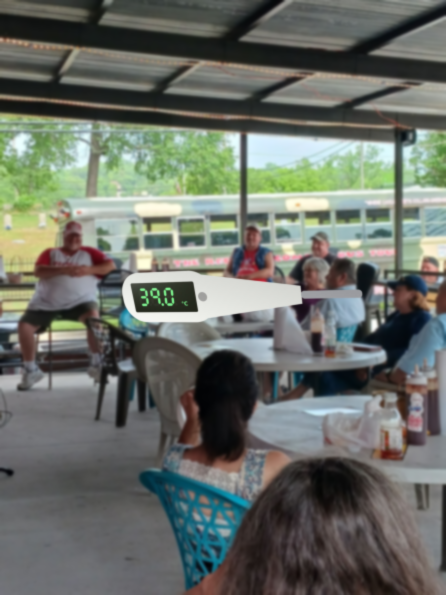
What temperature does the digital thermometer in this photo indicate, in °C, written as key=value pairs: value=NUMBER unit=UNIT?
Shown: value=39.0 unit=°C
